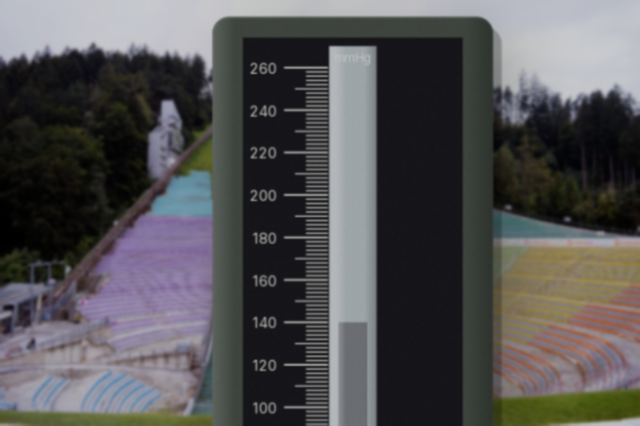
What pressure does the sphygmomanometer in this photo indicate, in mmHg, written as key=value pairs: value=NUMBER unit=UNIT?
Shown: value=140 unit=mmHg
